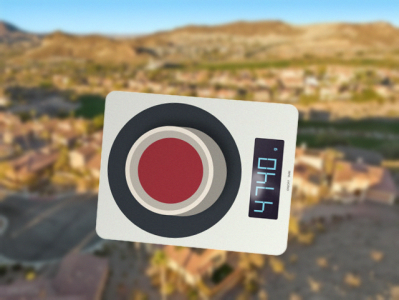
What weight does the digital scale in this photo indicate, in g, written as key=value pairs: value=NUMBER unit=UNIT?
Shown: value=4740 unit=g
